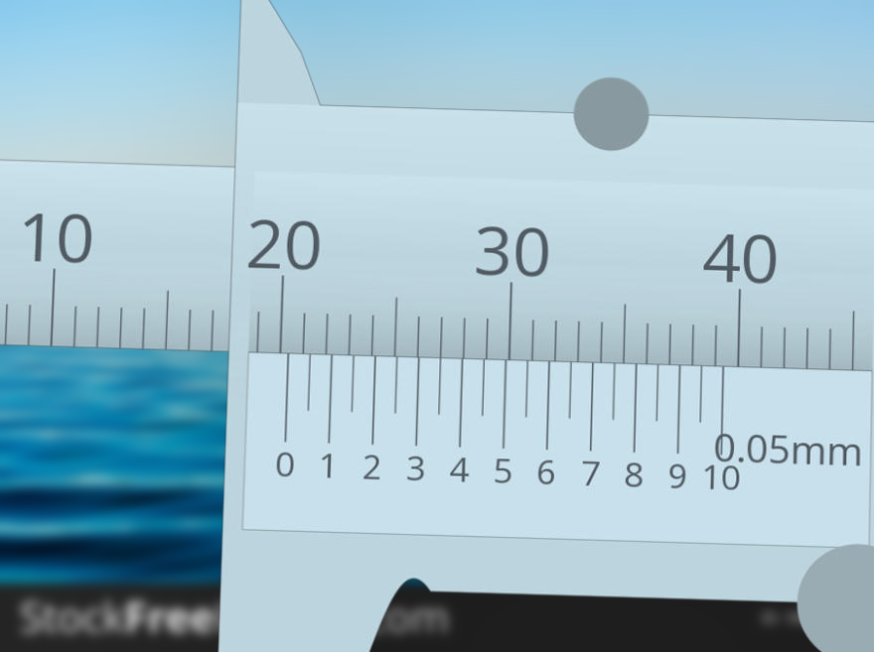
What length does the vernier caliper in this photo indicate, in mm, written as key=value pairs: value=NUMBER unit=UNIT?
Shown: value=20.35 unit=mm
